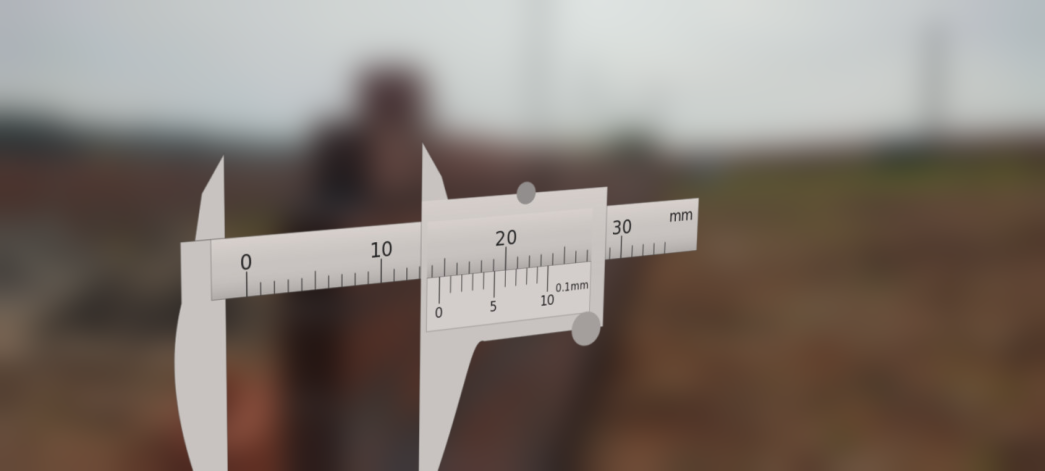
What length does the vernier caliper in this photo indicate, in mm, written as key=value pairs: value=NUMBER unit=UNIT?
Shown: value=14.6 unit=mm
